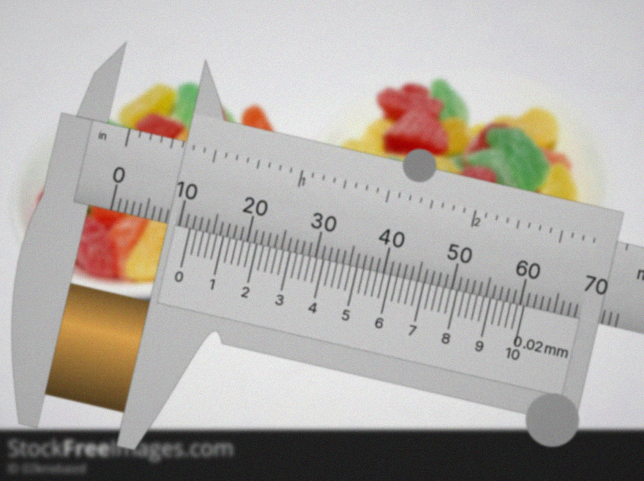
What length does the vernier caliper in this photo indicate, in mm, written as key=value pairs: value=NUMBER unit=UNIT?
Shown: value=11.6 unit=mm
